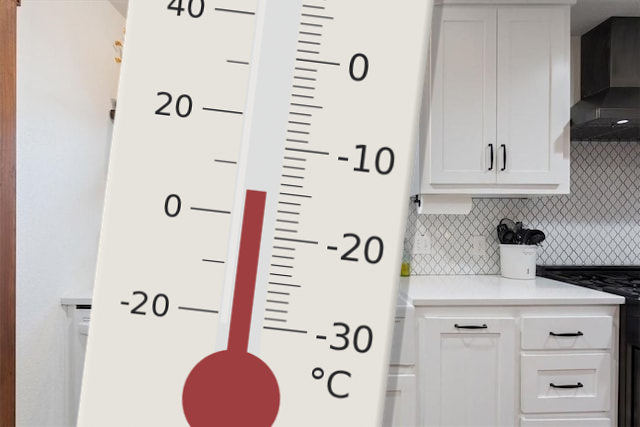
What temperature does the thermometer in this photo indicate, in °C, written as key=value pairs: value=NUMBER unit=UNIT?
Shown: value=-15 unit=°C
